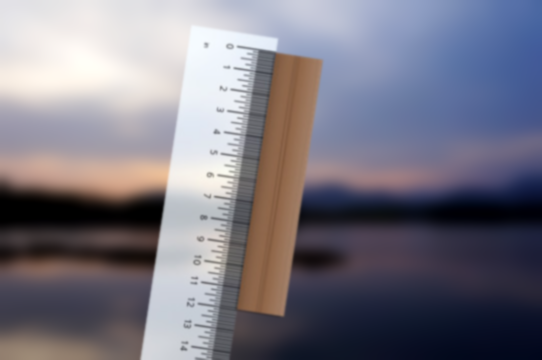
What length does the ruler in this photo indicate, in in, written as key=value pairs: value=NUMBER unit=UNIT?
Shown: value=12 unit=in
